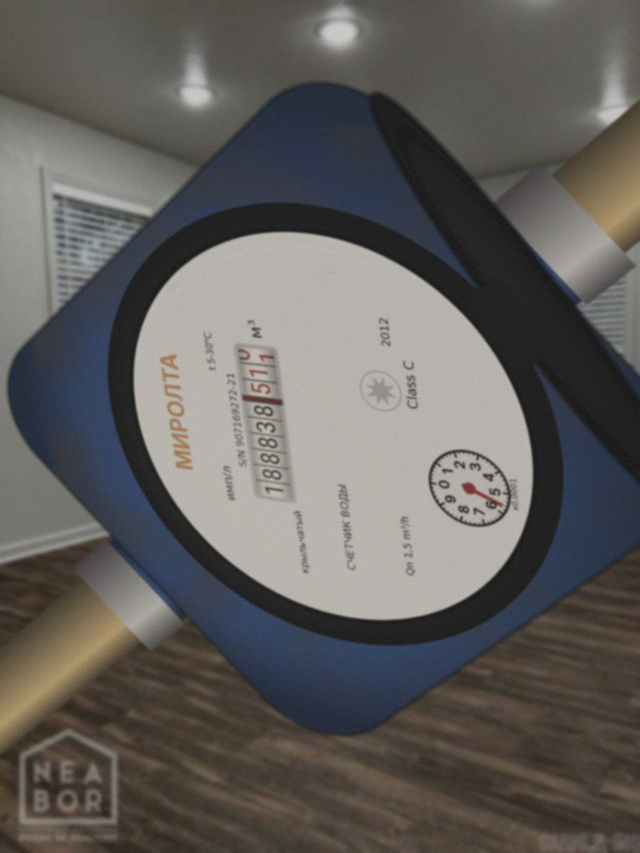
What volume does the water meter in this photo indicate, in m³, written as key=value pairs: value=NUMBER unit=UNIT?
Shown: value=188838.5105 unit=m³
